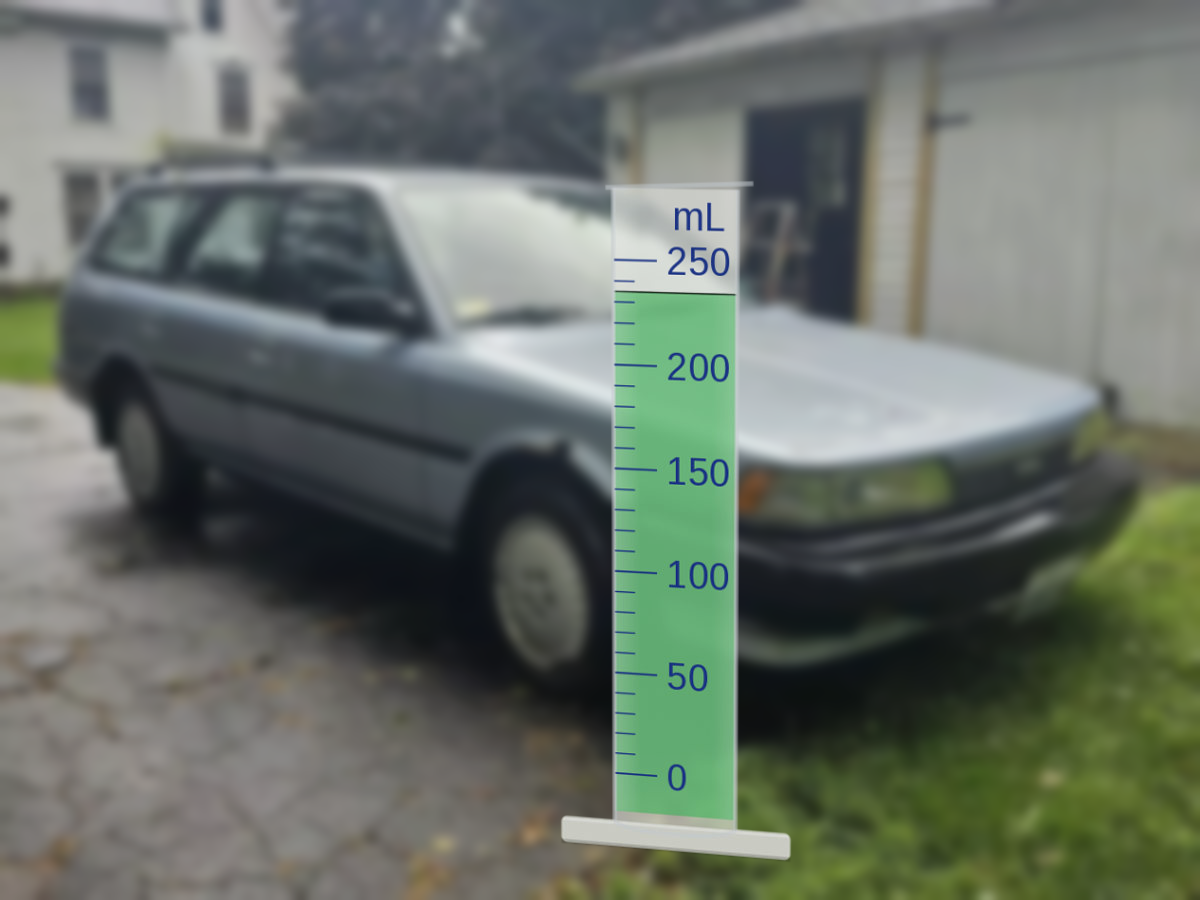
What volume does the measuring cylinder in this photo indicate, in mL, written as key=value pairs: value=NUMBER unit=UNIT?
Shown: value=235 unit=mL
